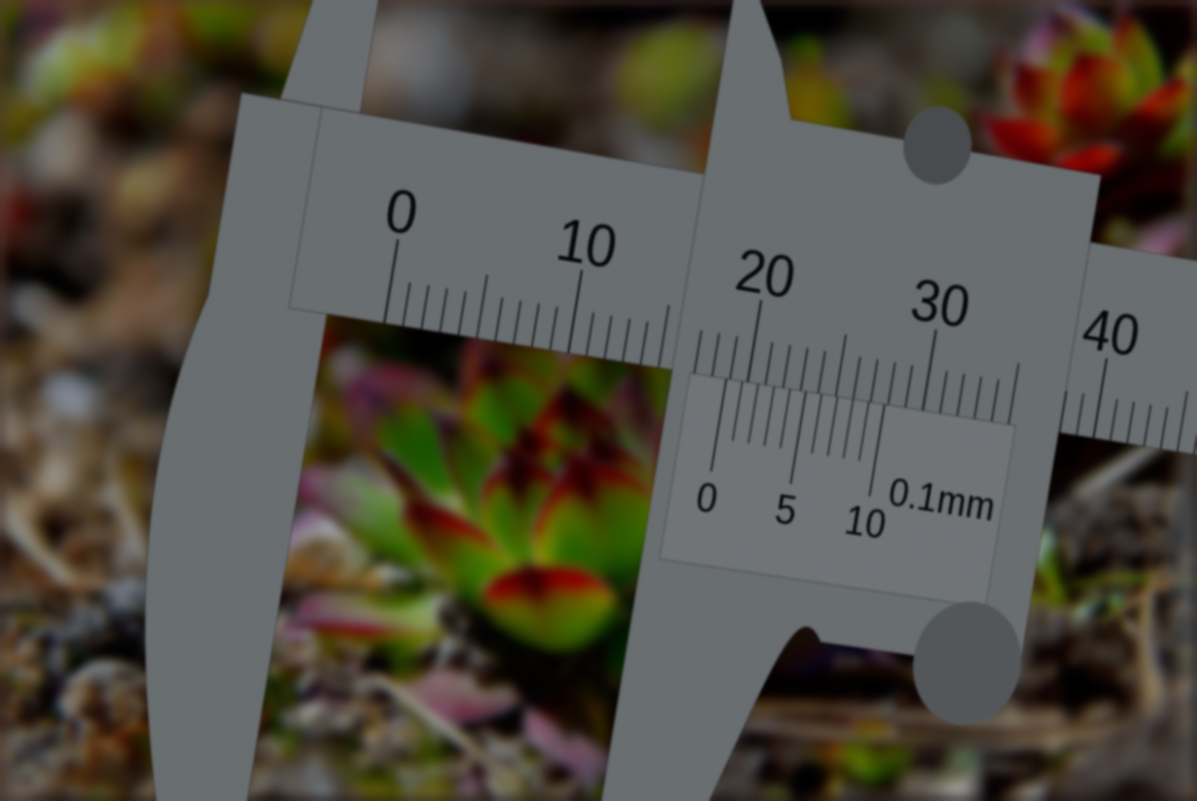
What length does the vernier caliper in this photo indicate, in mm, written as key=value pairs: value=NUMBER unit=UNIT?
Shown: value=18.8 unit=mm
